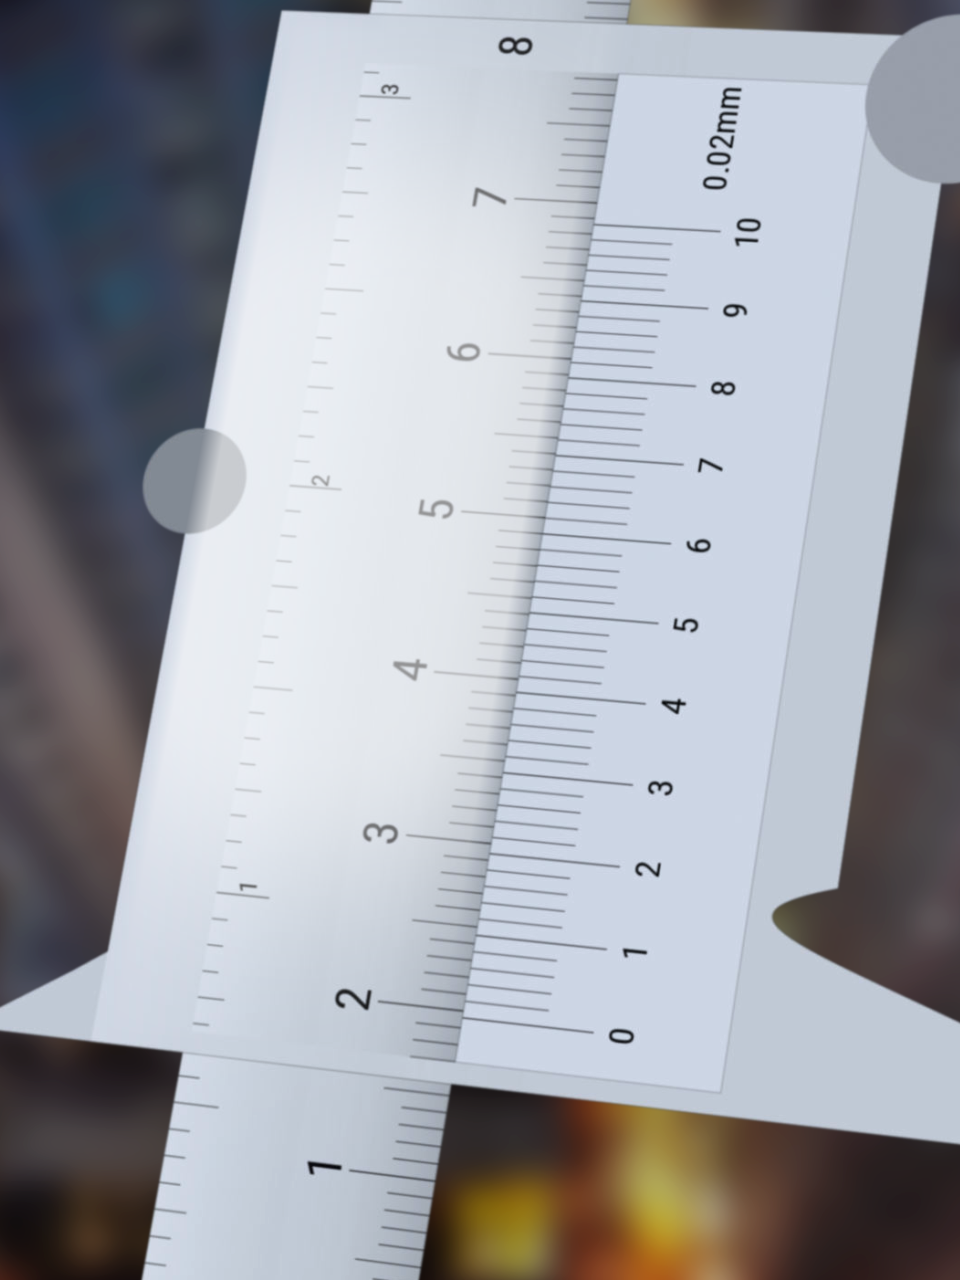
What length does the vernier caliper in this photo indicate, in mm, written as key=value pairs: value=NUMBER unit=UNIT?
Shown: value=19.6 unit=mm
